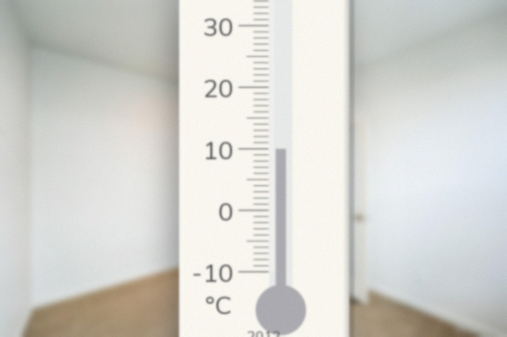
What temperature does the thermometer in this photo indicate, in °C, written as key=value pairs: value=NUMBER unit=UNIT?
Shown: value=10 unit=°C
